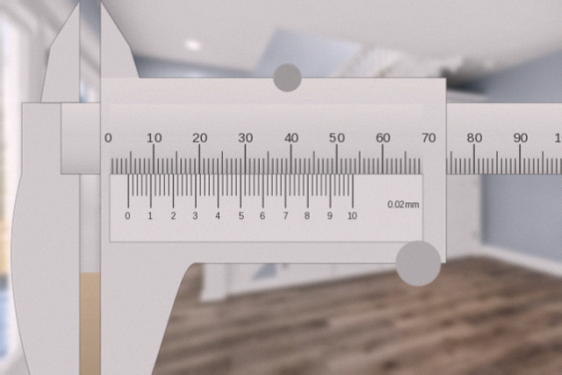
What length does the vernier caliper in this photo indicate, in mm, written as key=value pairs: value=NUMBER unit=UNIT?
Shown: value=4.5 unit=mm
